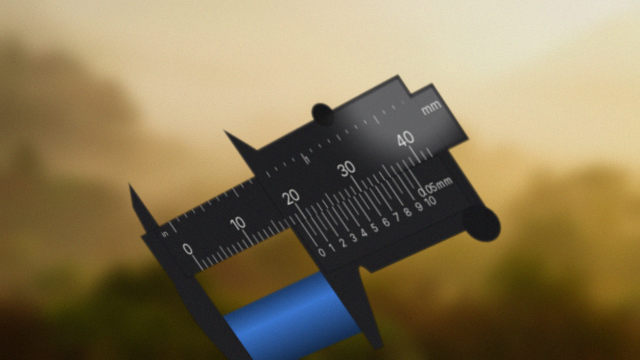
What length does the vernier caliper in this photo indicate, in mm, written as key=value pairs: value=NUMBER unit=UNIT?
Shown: value=19.0 unit=mm
